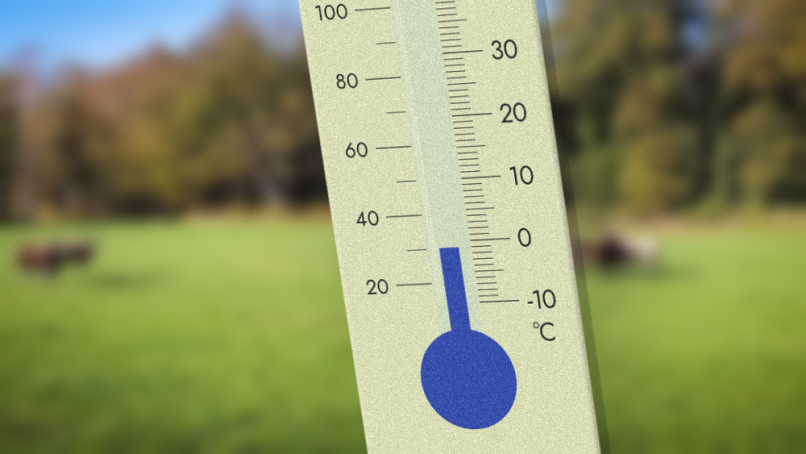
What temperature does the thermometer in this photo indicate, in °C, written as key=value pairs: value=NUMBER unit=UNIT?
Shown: value=-1 unit=°C
